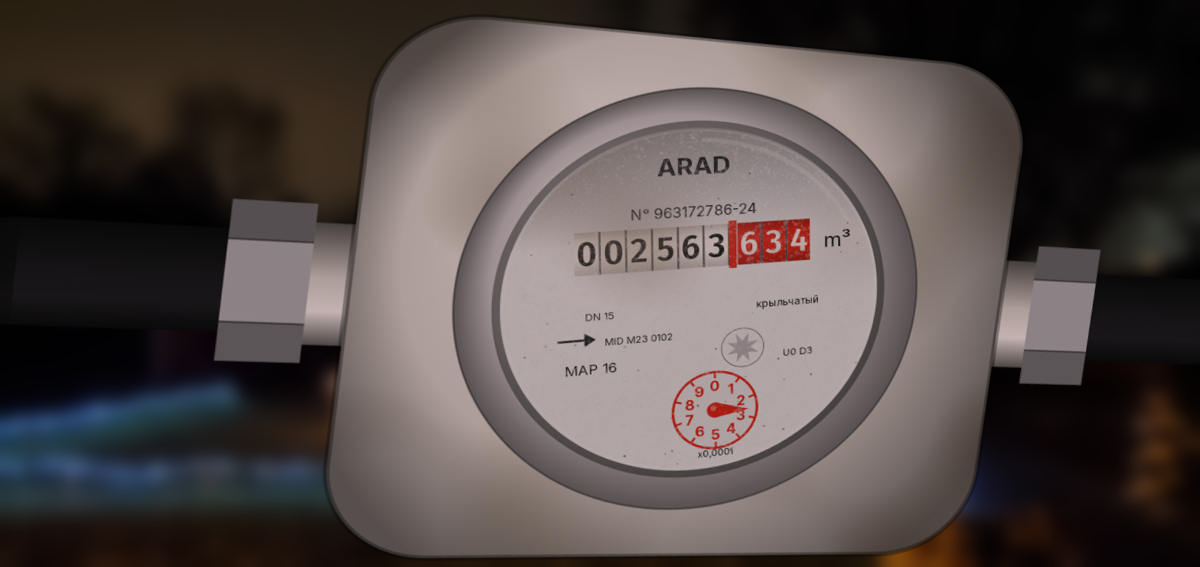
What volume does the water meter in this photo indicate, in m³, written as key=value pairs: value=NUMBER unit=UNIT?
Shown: value=2563.6342 unit=m³
